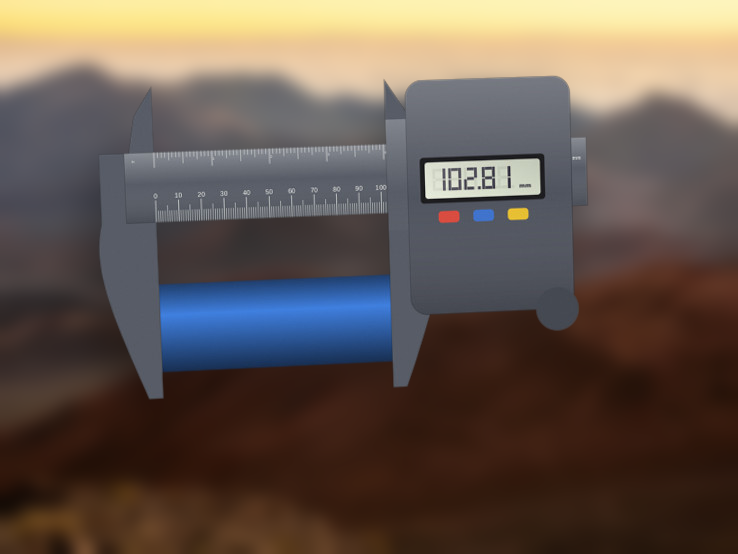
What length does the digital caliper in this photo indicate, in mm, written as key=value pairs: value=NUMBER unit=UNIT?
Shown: value=102.81 unit=mm
